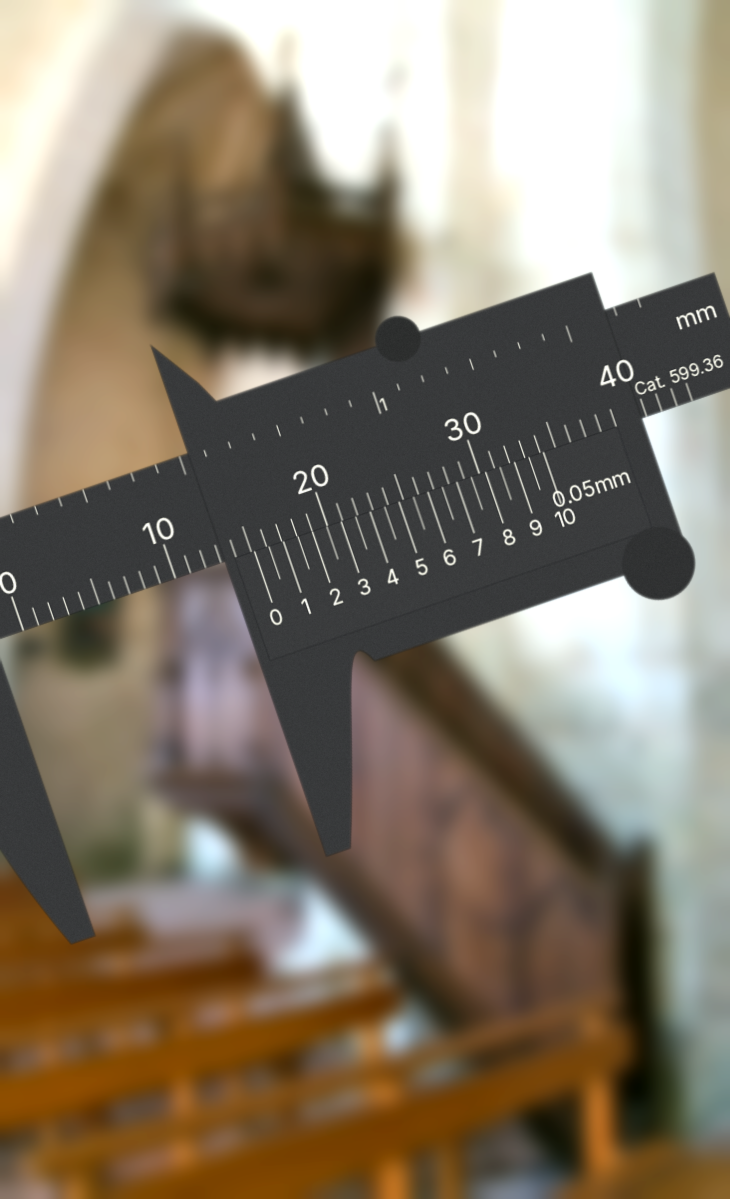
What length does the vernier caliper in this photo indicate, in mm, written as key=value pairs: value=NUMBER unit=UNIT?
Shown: value=15.2 unit=mm
